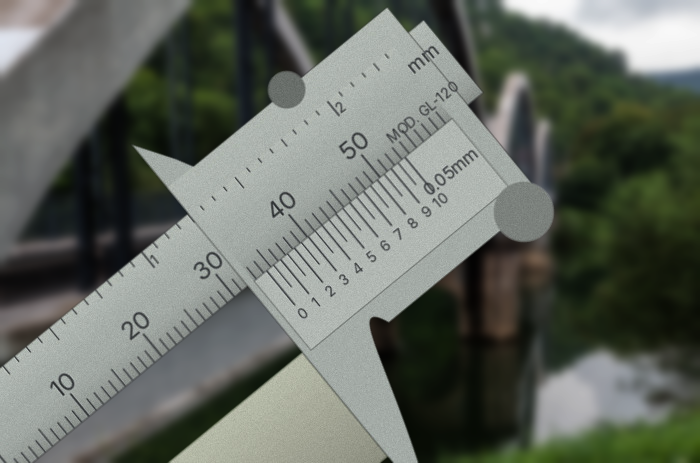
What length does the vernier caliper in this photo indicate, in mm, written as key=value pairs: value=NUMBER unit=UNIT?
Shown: value=34.4 unit=mm
